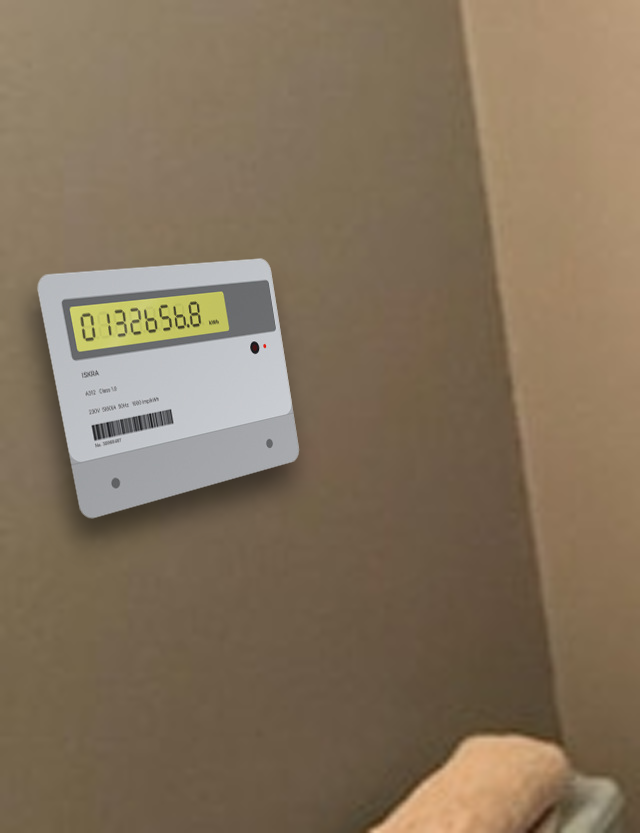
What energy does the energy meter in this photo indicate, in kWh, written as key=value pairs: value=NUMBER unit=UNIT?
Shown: value=132656.8 unit=kWh
